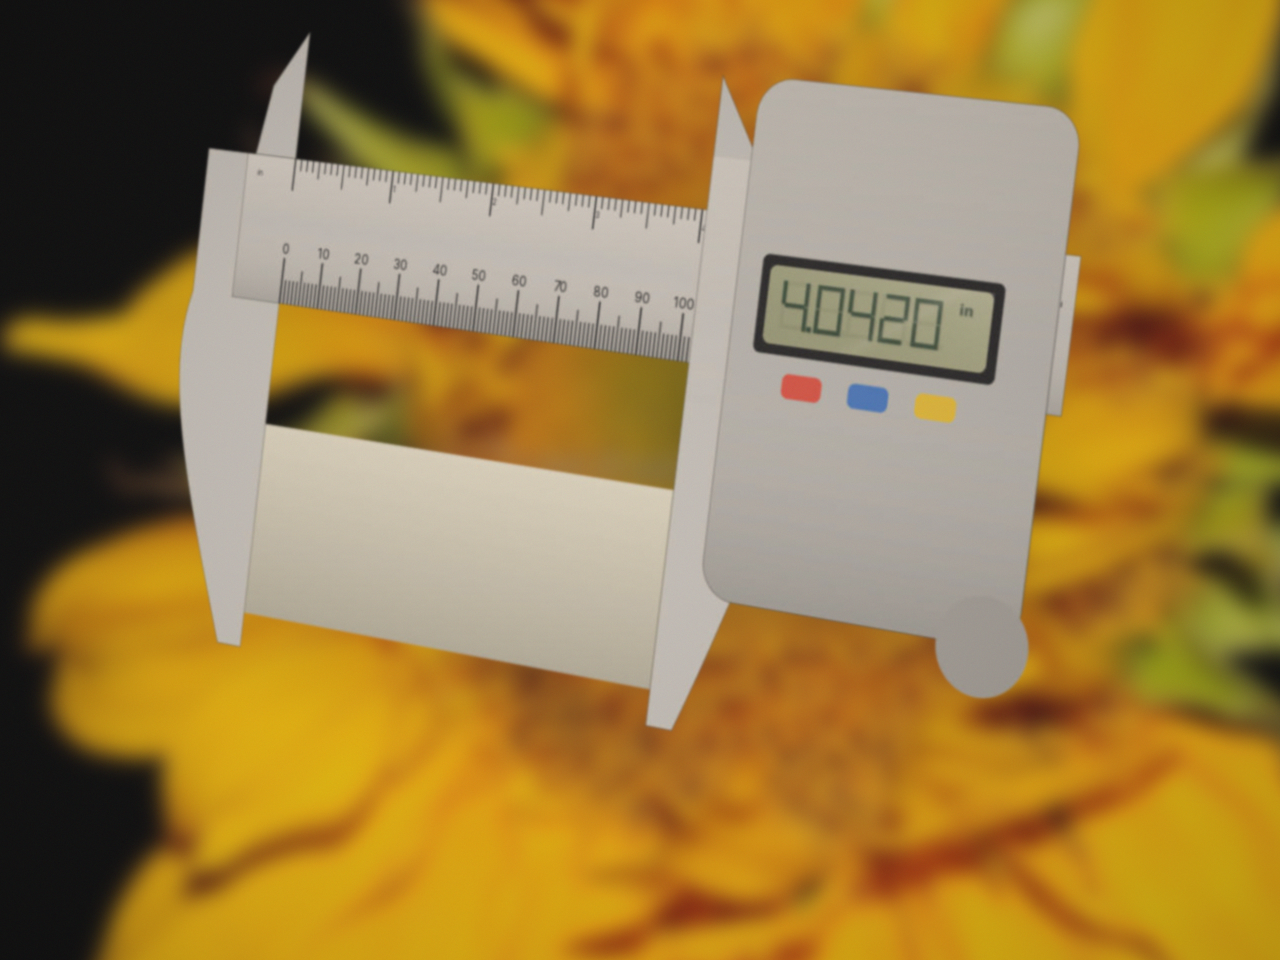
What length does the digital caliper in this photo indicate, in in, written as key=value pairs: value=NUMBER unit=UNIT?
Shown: value=4.0420 unit=in
